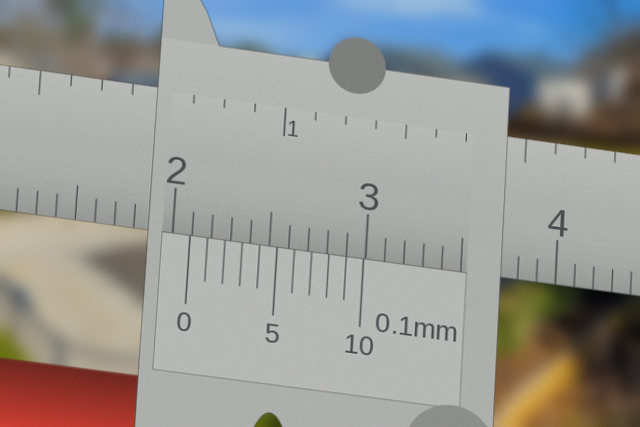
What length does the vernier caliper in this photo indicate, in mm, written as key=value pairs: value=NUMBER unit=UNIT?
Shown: value=20.9 unit=mm
